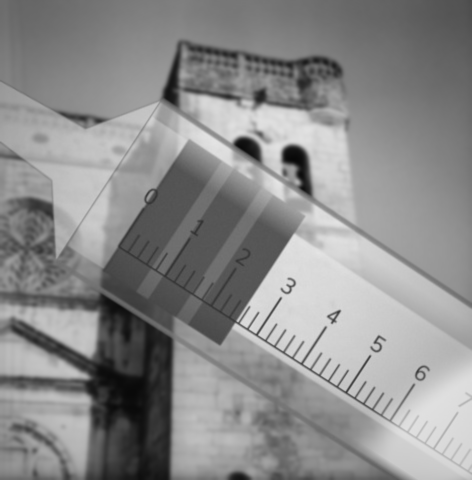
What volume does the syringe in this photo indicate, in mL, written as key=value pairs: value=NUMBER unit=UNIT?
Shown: value=0 unit=mL
